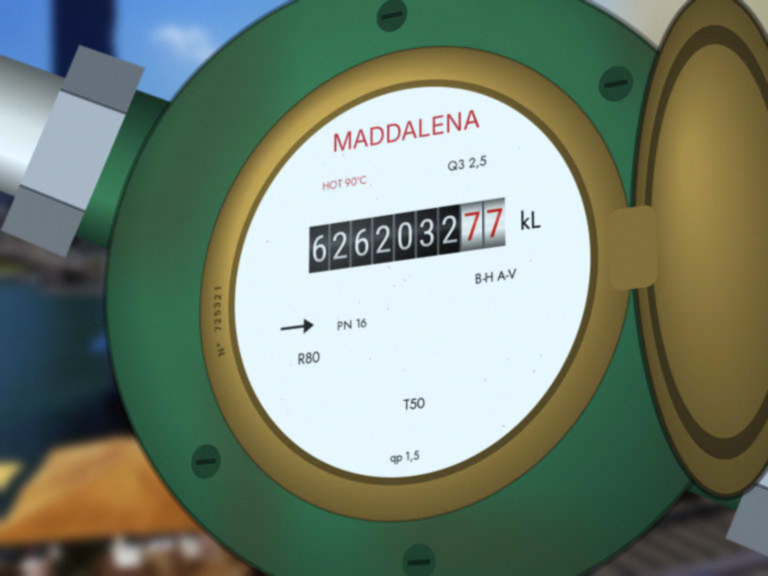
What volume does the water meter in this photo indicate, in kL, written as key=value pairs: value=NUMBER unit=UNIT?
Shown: value=6262032.77 unit=kL
